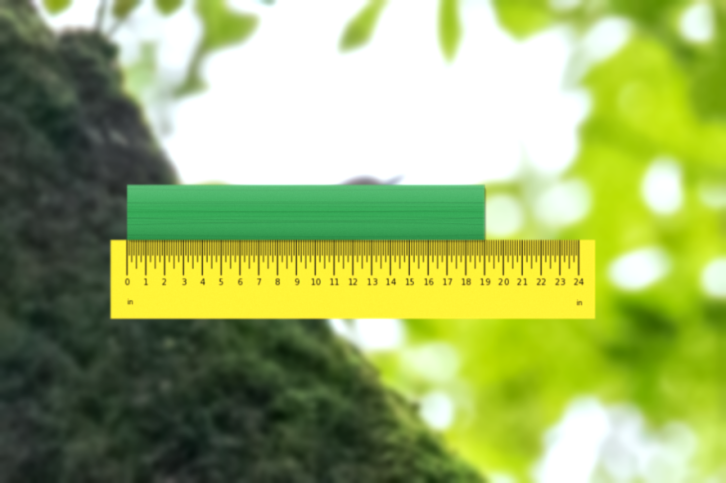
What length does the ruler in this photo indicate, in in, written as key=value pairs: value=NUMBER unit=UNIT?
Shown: value=19 unit=in
